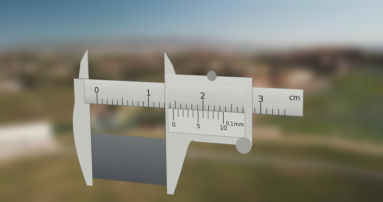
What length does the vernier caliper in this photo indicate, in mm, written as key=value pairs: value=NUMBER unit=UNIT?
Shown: value=14.6 unit=mm
